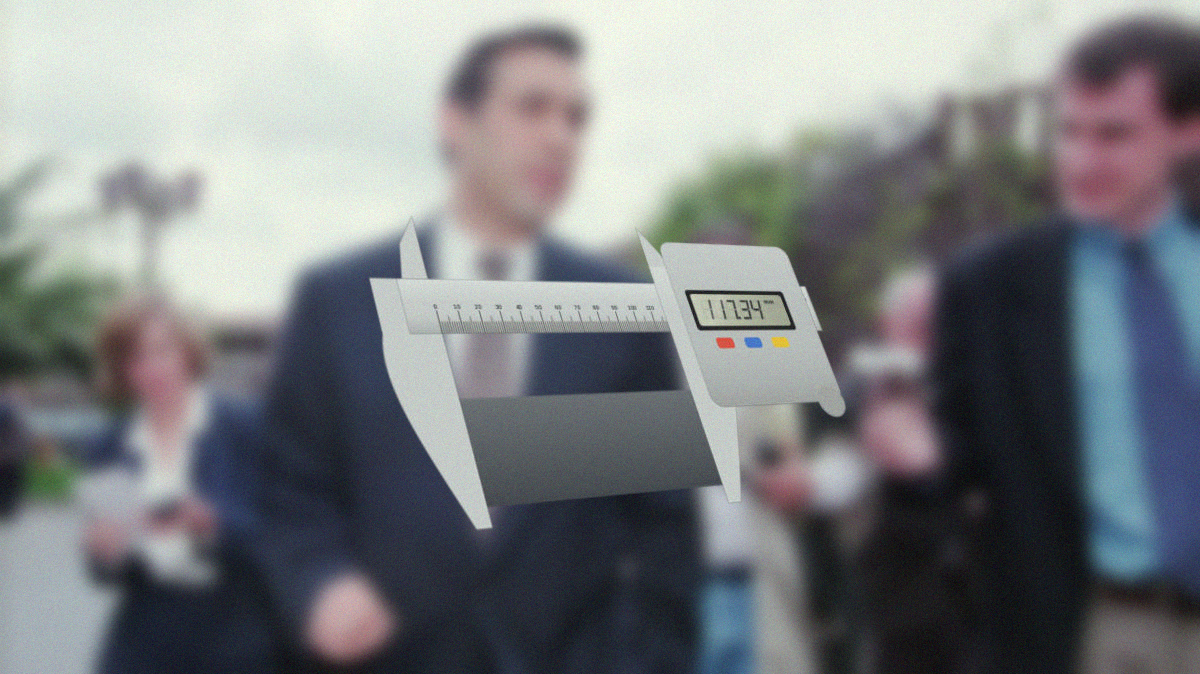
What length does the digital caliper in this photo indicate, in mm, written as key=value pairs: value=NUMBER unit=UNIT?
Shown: value=117.34 unit=mm
